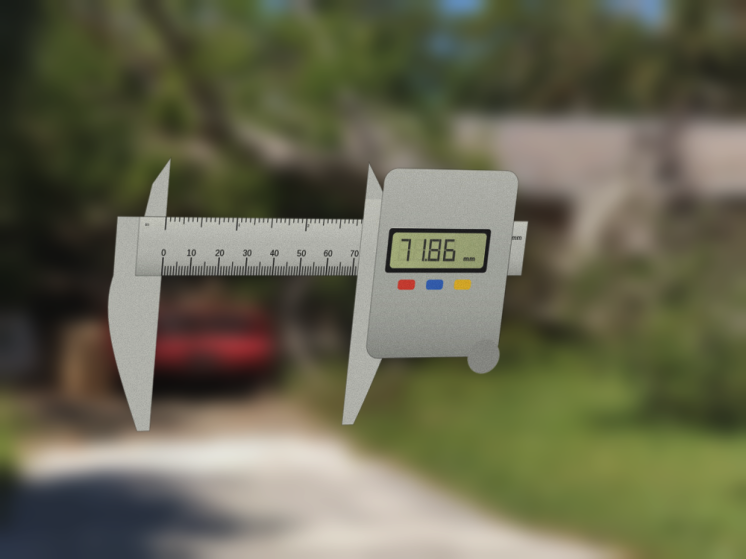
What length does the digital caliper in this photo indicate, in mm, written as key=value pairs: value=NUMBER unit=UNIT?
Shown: value=71.86 unit=mm
